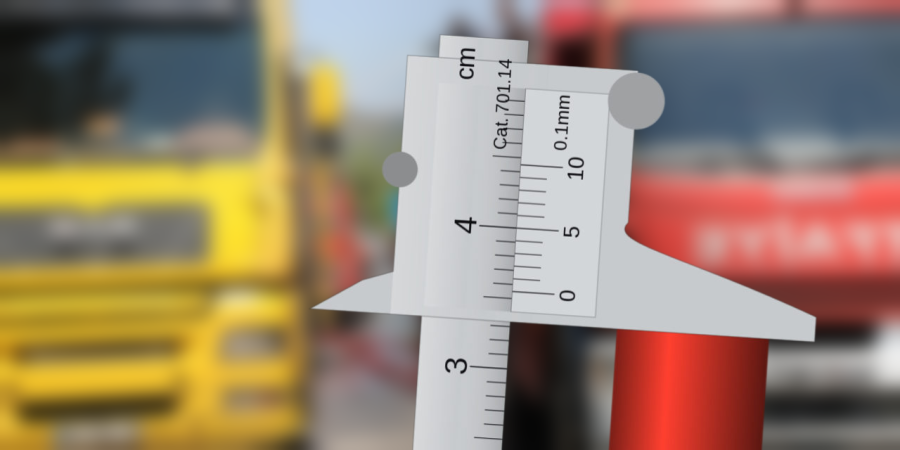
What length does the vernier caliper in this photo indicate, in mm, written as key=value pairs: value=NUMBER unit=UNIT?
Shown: value=35.5 unit=mm
